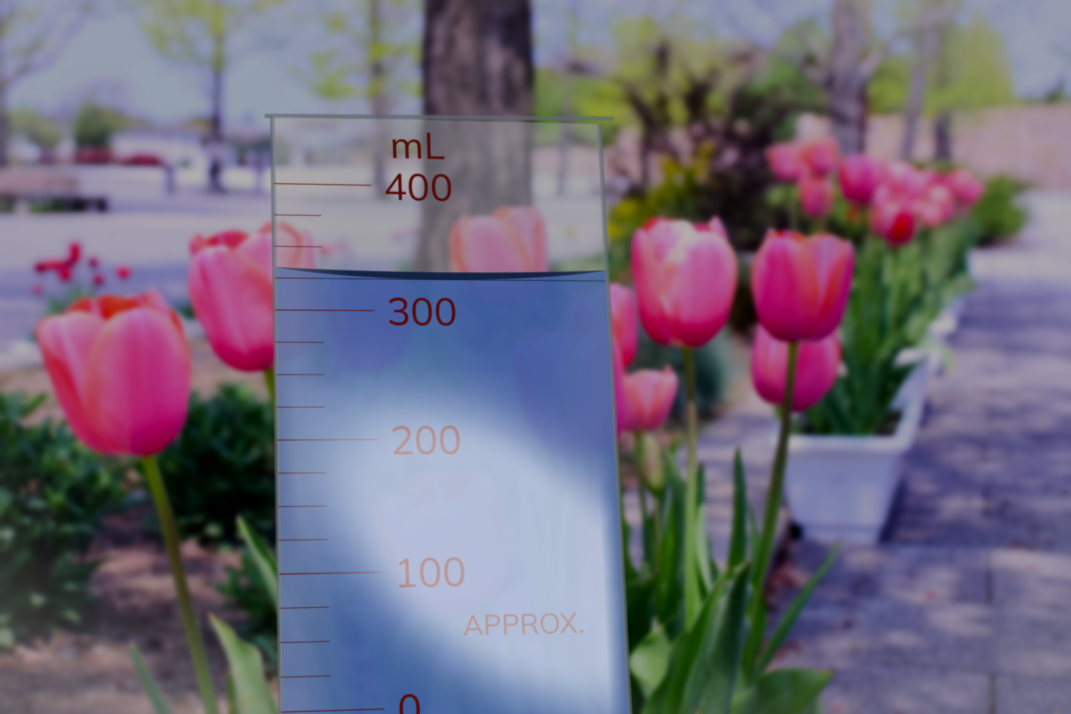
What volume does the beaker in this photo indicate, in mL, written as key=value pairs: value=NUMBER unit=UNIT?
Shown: value=325 unit=mL
